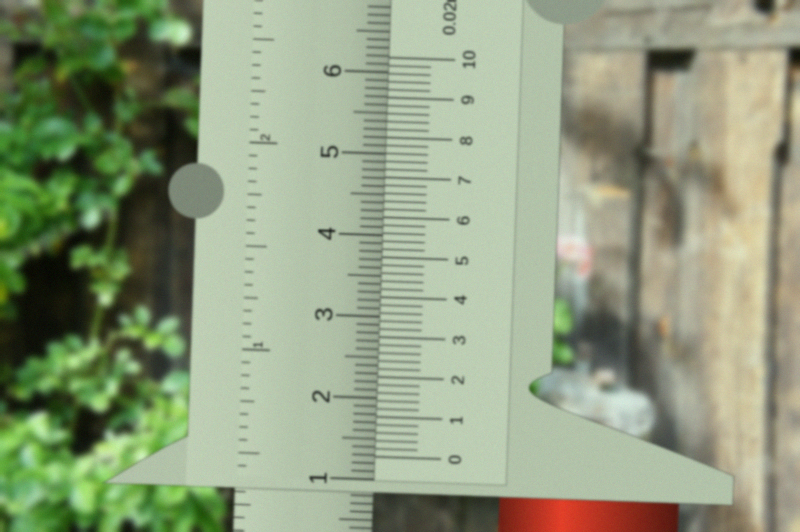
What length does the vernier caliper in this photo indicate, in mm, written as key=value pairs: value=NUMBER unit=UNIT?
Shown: value=12.8 unit=mm
